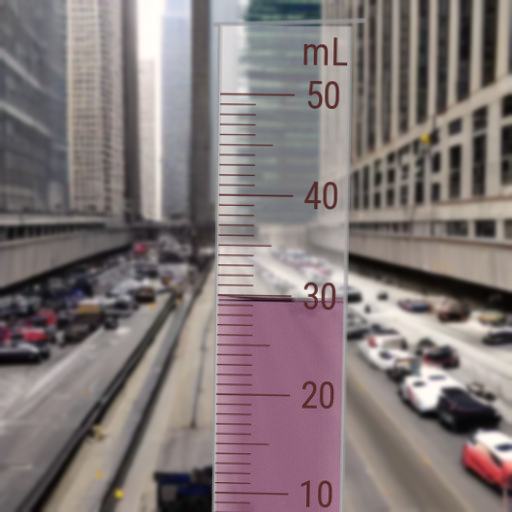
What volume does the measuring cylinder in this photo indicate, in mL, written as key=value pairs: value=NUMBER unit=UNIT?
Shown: value=29.5 unit=mL
